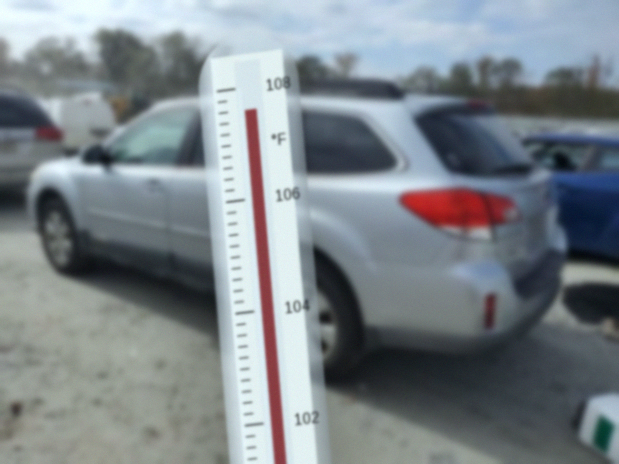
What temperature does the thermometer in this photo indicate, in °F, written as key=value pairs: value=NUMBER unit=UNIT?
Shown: value=107.6 unit=°F
